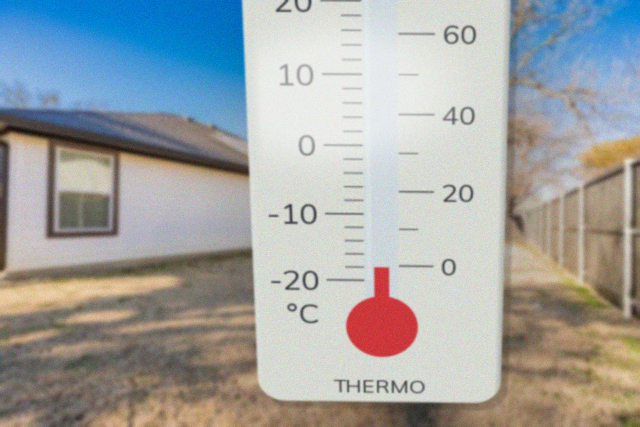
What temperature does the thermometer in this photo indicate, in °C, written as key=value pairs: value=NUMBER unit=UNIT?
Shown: value=-18 unit=°C
